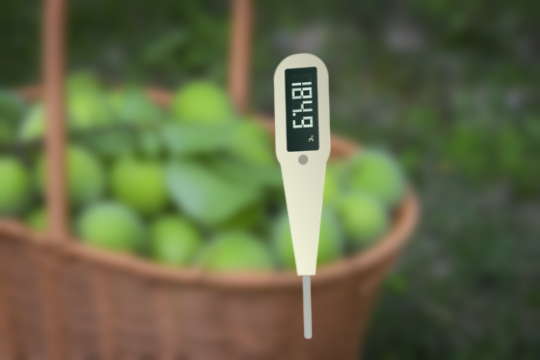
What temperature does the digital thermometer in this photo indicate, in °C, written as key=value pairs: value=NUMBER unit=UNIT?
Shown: value=184.9 unit=°C
